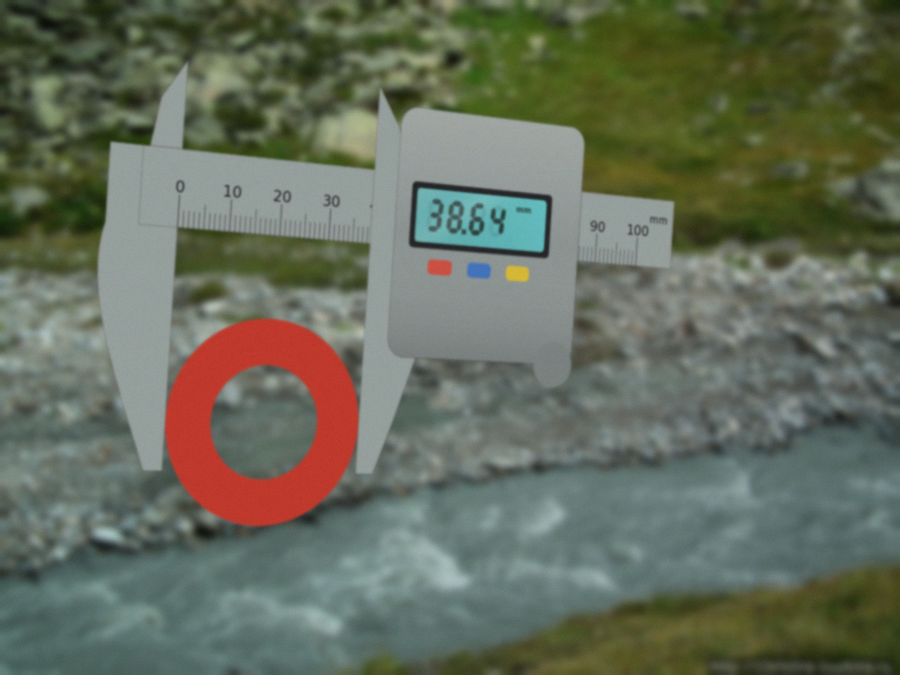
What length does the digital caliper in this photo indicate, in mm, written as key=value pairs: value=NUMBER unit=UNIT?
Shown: value=38.64 unit=mm
